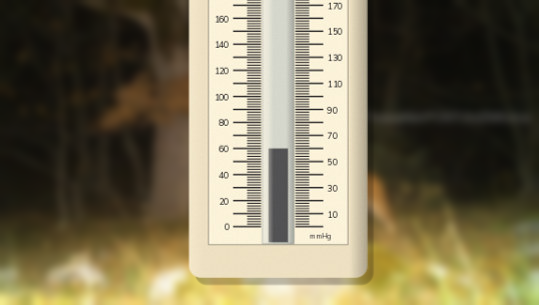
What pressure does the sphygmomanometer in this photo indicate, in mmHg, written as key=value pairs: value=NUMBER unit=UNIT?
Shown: value=60 unit=mmHg
